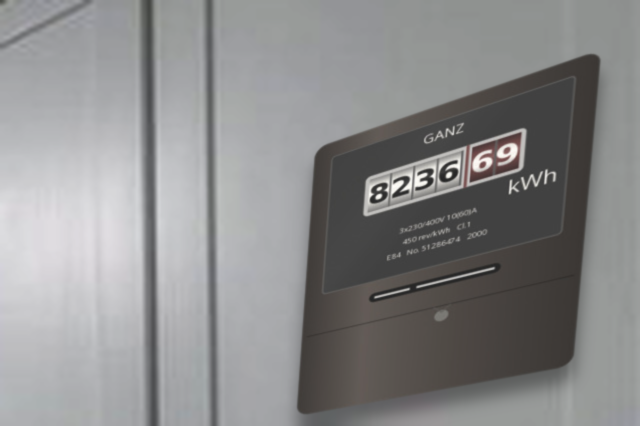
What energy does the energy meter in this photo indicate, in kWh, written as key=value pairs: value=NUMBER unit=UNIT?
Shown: value=8236.69 unit=kWh
